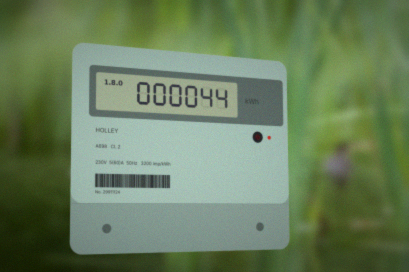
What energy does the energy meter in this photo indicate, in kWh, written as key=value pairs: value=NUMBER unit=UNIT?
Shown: value=44 unit=kWh
